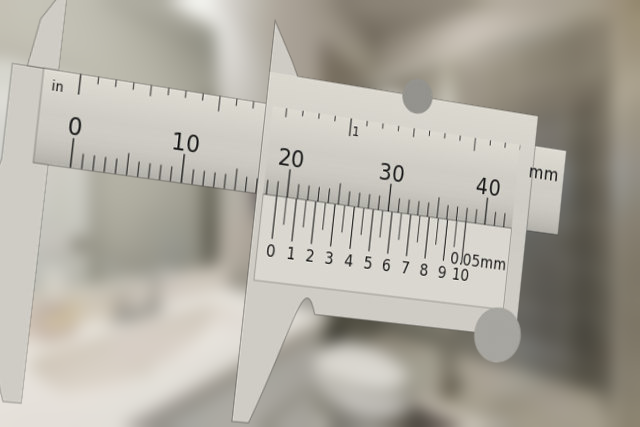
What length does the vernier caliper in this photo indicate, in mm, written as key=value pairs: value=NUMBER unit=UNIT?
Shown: value=19.0 unit=mm
